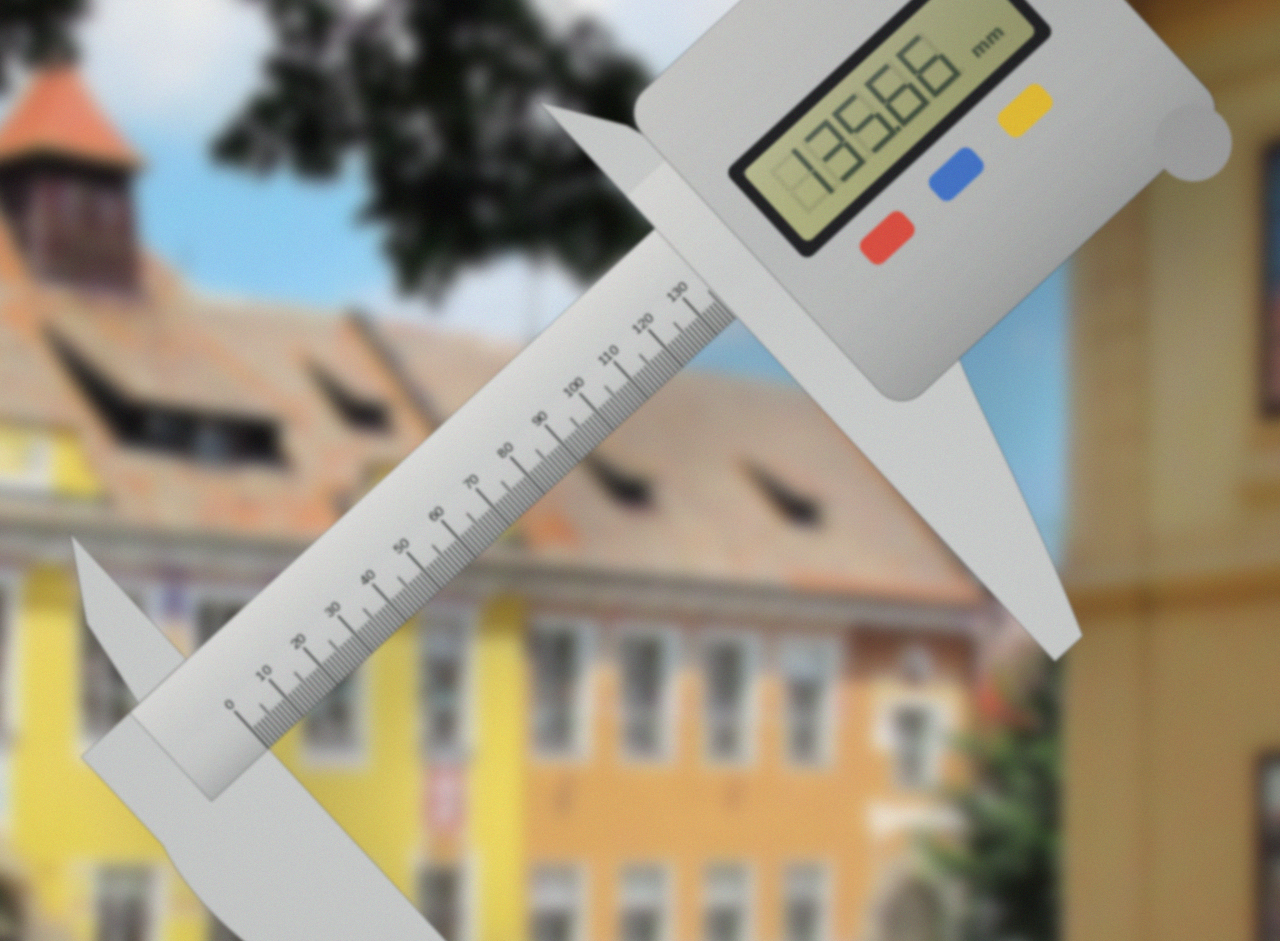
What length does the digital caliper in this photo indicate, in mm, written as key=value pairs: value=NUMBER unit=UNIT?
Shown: value=135.66 unit=mm
